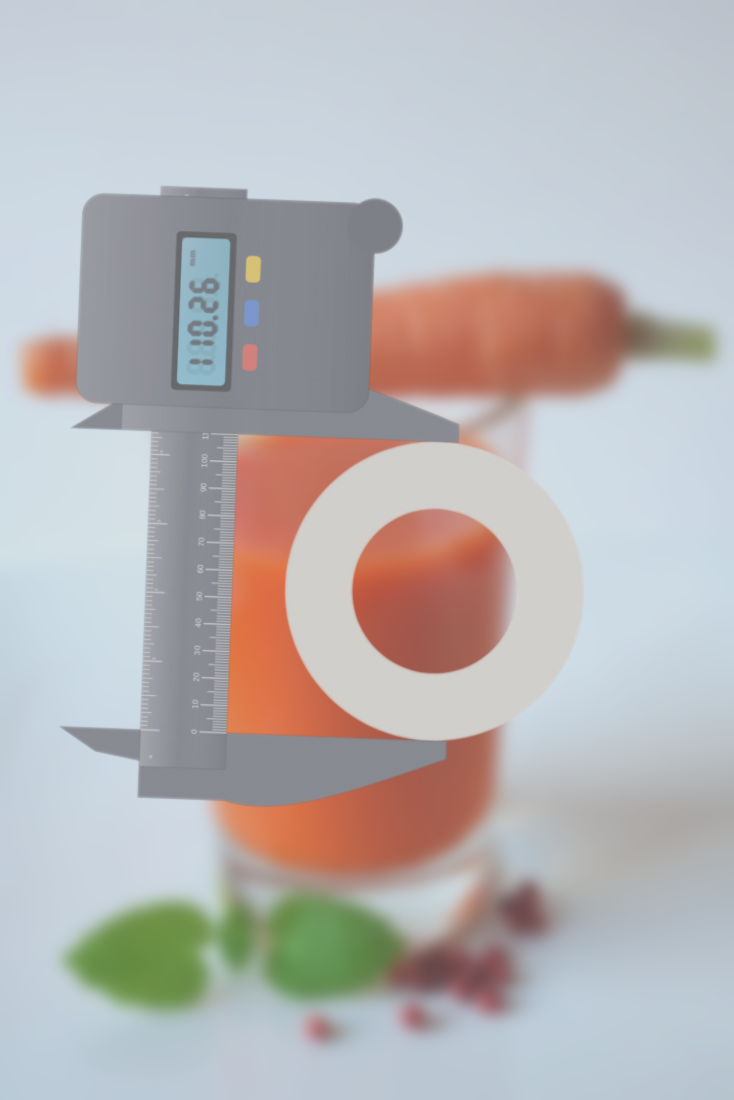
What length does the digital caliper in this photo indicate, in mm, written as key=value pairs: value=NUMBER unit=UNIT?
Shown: value=110.26 unit=mm
